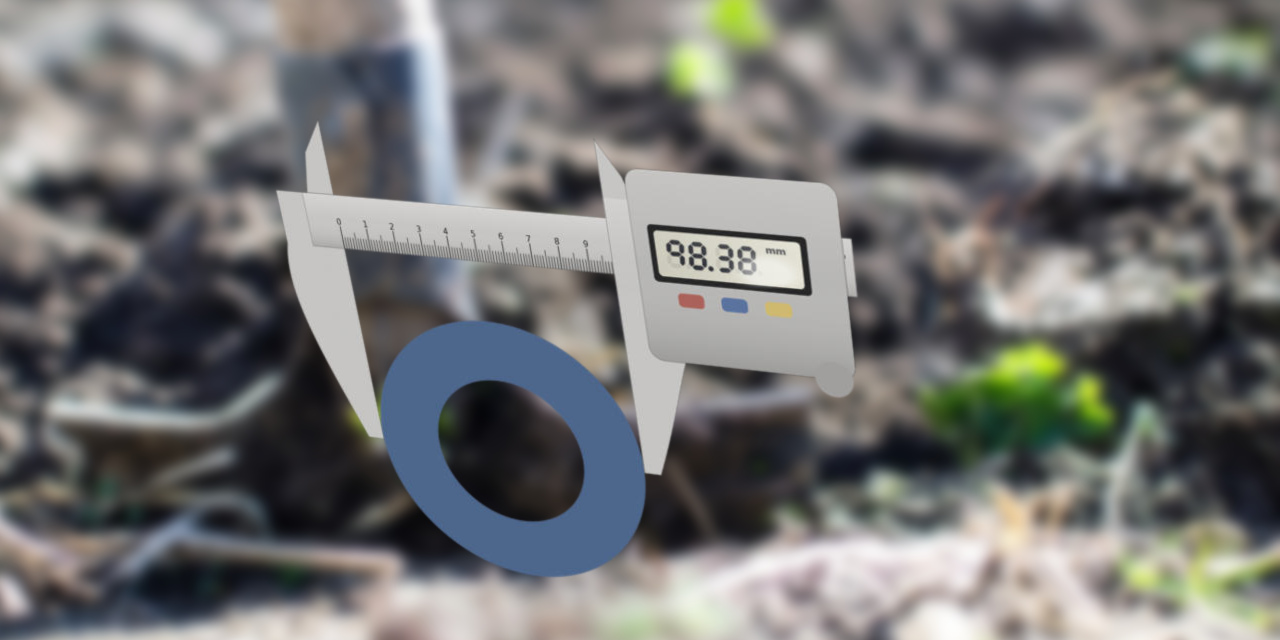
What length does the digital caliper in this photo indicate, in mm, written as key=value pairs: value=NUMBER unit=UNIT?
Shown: value=98.38 unit=mm
